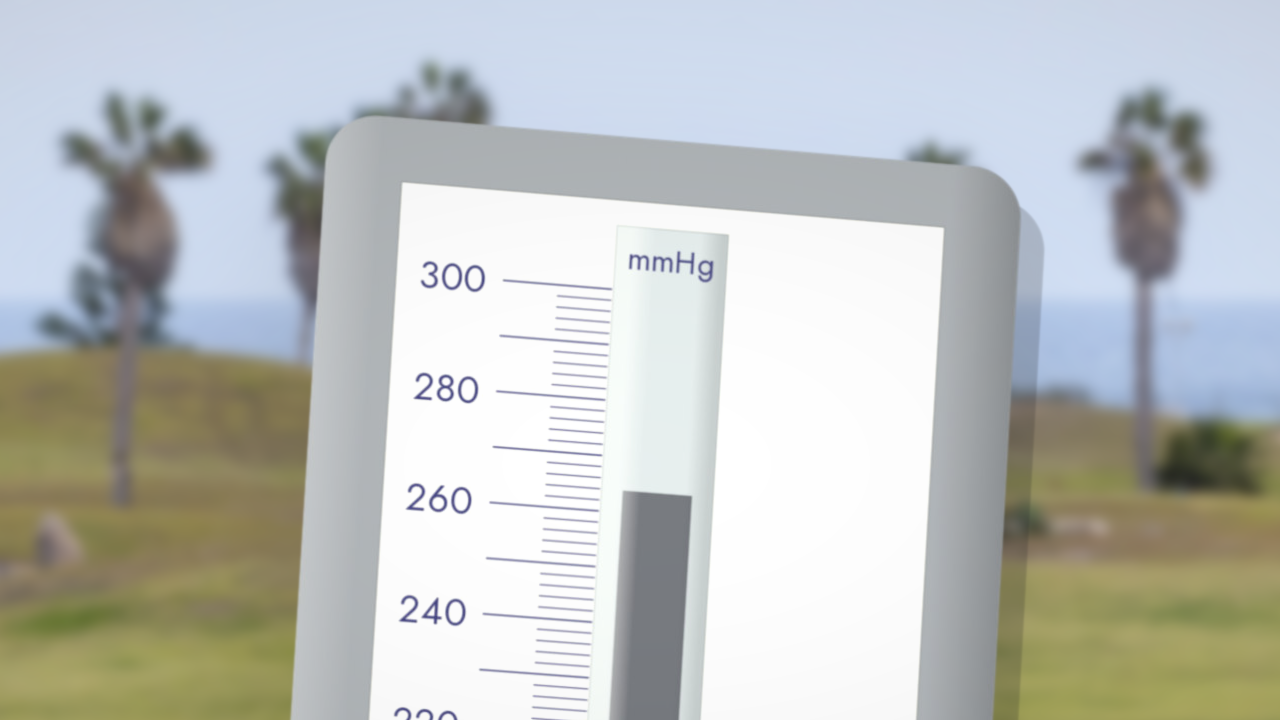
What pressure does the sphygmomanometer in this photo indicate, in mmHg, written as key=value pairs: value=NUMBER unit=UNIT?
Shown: value=264 unit=mmHg
